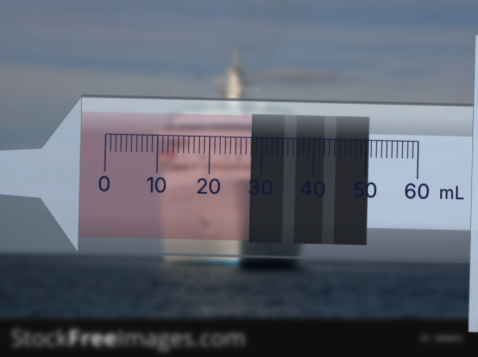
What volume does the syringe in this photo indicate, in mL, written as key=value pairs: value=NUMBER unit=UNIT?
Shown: value=28 unit=mL
